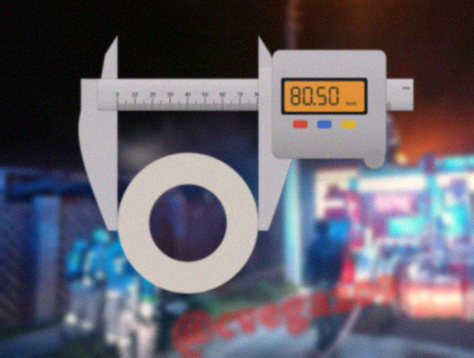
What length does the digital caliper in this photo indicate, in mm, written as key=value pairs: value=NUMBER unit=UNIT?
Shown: value=80.50 unit=mm
